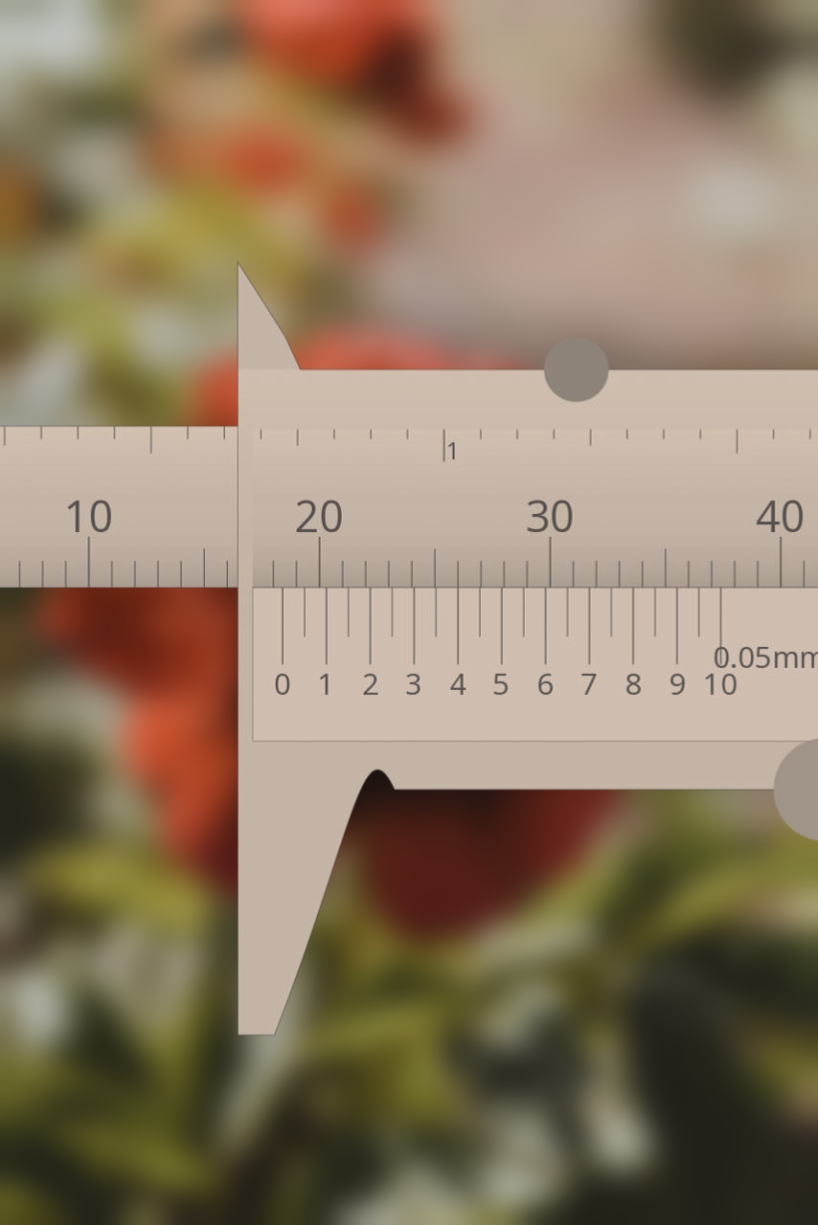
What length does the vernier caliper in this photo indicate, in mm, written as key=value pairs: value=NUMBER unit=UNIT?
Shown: value=18.40 unit=mm
